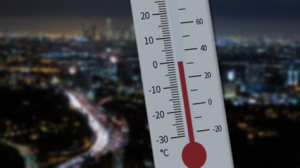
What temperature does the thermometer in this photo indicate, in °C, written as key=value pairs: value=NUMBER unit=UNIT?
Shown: value=0 unit=°C
